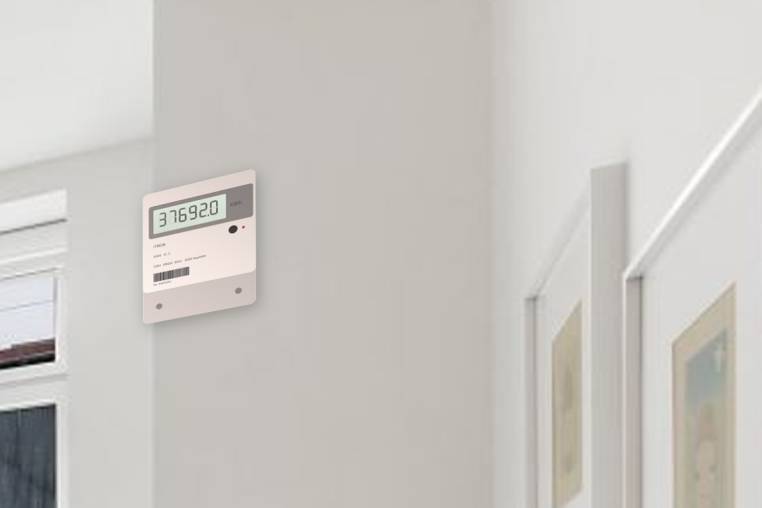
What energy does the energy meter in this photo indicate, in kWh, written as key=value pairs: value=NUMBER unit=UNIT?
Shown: value=37692.0 unit=kWh
